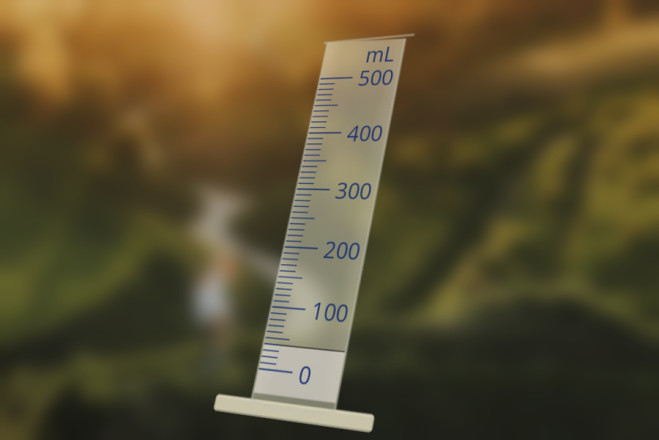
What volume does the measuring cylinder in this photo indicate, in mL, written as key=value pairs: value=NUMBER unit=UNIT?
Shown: value=40 unit=mL
